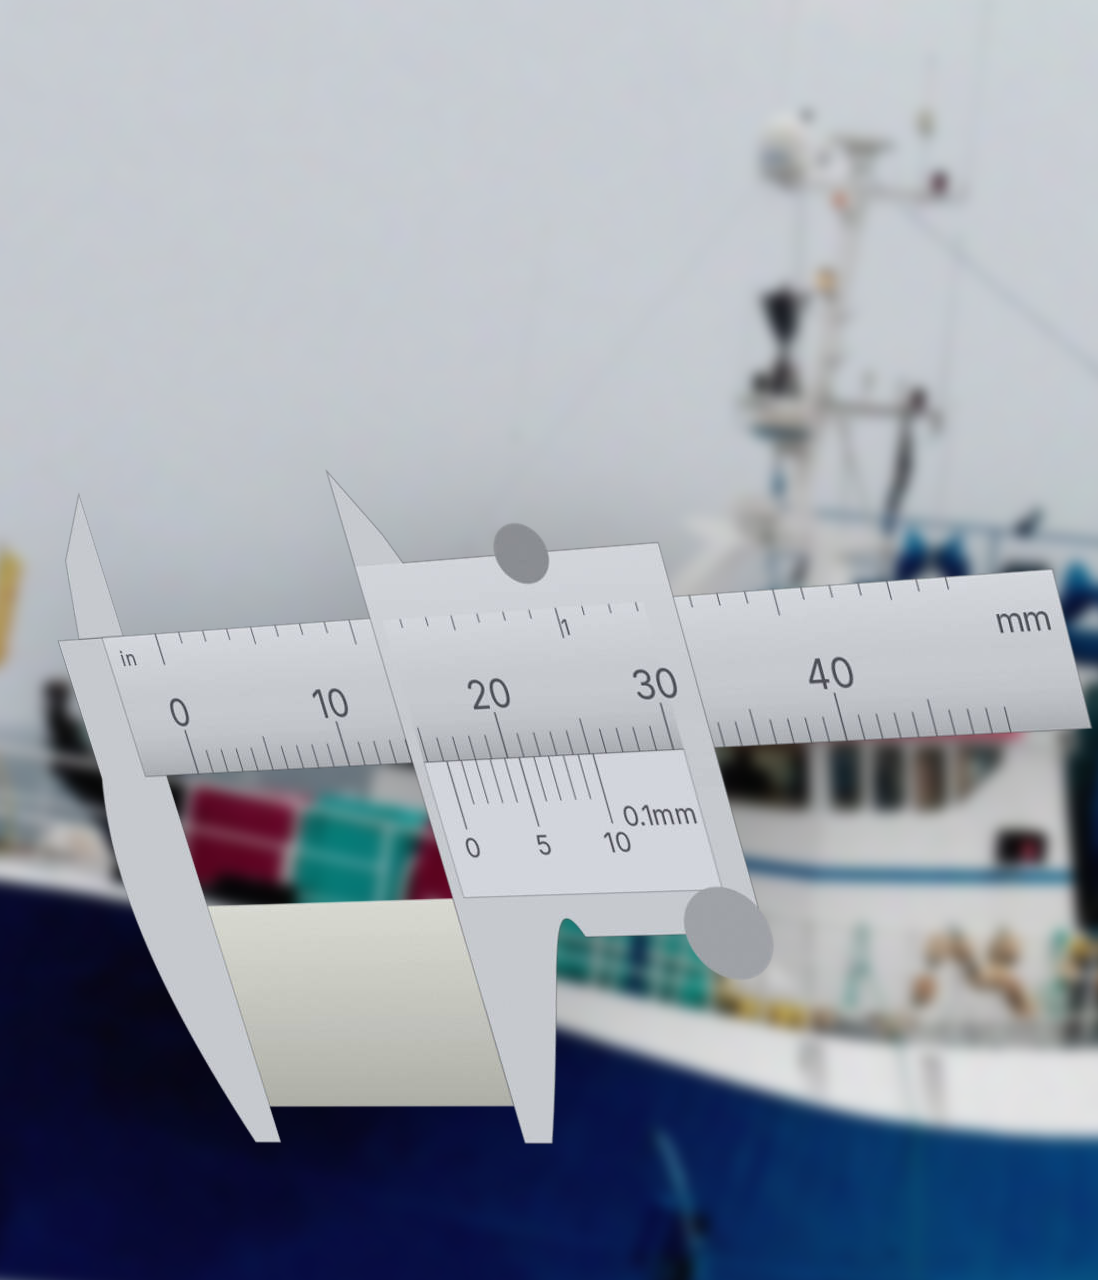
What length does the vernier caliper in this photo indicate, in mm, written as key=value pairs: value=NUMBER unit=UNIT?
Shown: value=16.2 unit=mm
